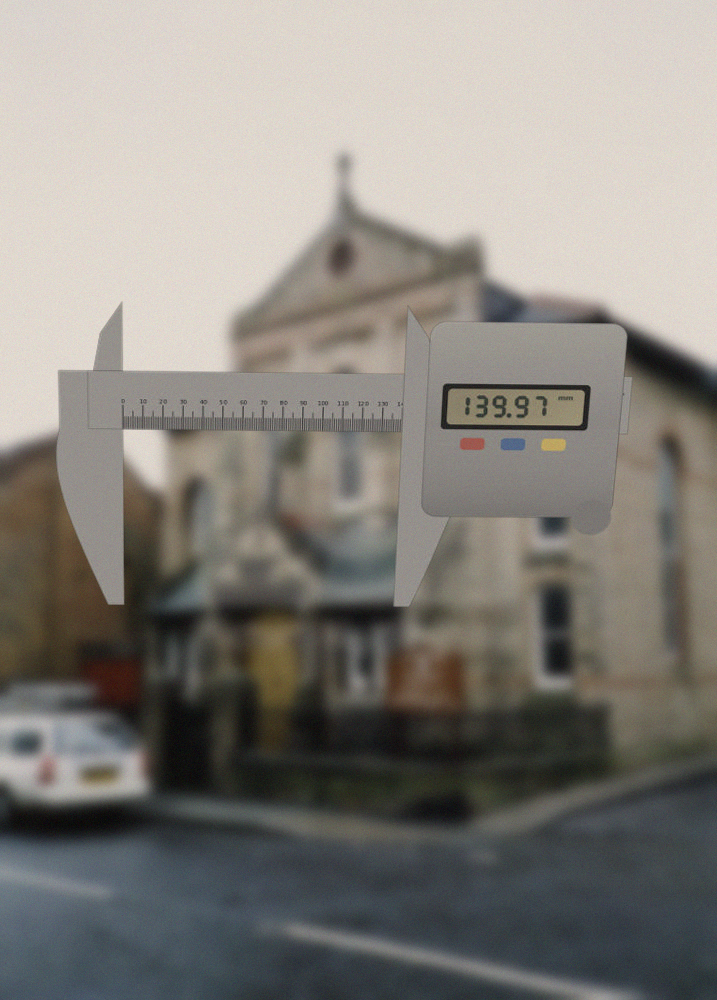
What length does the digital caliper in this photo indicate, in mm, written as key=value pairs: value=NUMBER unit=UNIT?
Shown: value=139.97 unit=mm
